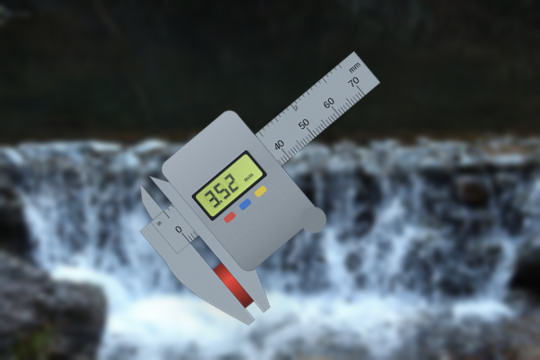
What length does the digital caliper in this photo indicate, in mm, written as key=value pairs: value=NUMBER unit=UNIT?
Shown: value=3.52 unit=mm
